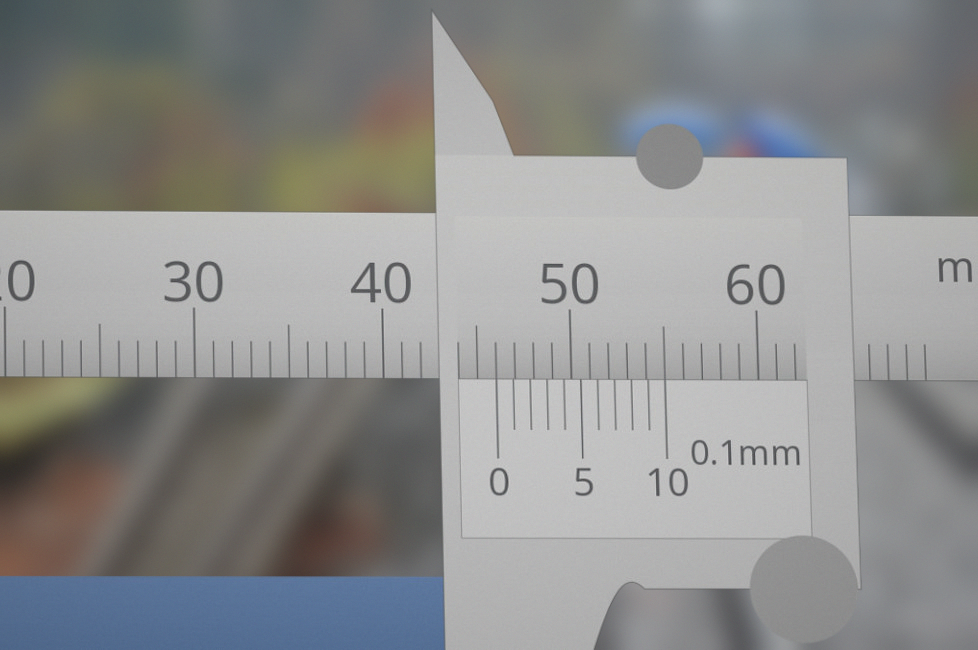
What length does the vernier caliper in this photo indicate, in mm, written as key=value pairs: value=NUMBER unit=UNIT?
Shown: value=46.0 unit=mm
